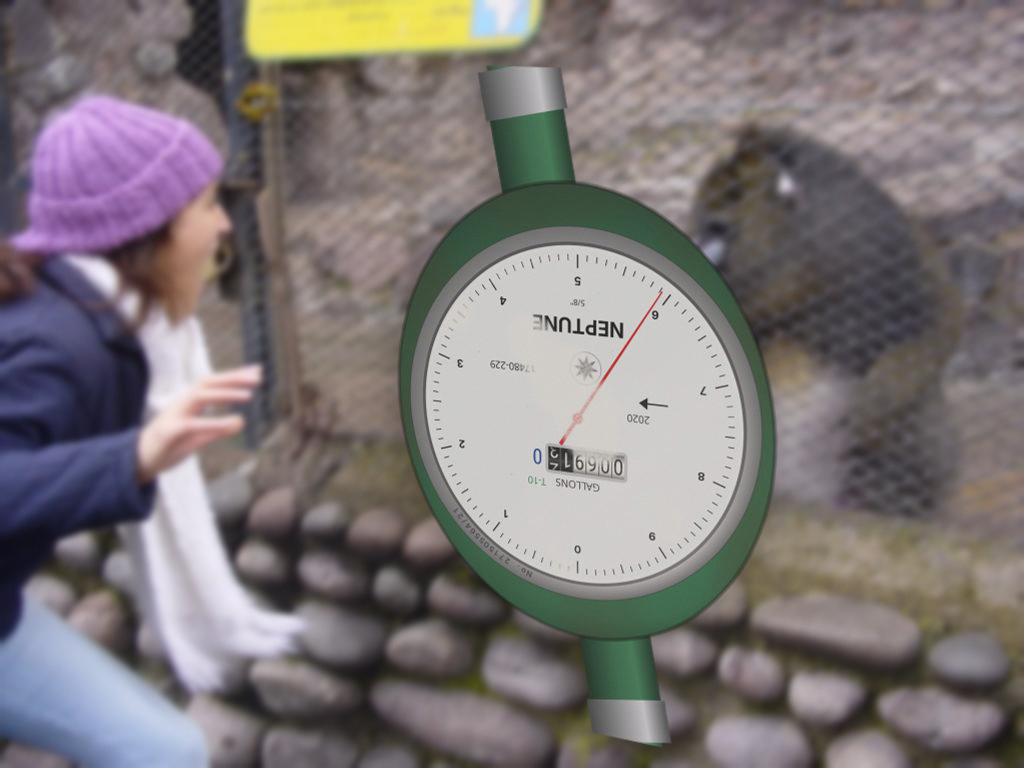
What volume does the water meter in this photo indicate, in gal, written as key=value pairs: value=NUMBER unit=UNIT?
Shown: value=69125.9 unit=gal
